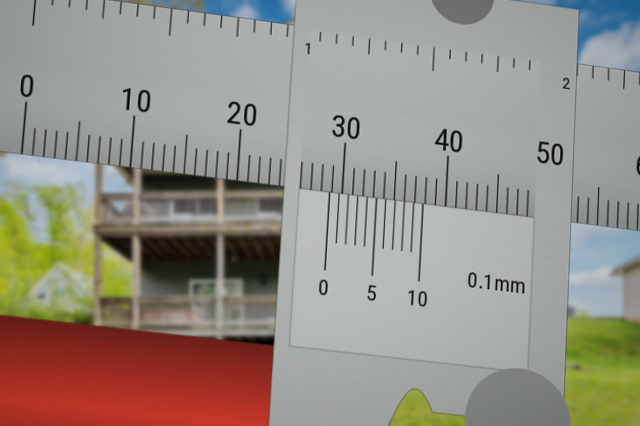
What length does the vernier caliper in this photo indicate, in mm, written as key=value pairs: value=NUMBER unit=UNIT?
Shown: value=28.8 unit=mm
